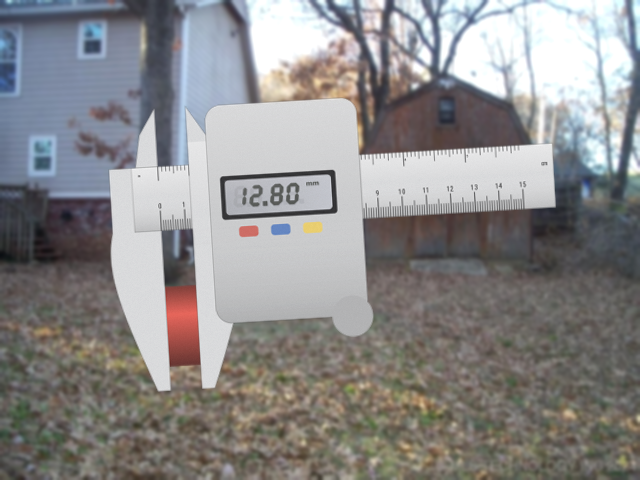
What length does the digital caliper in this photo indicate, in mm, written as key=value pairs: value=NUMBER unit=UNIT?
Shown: value=12.80 unit=mm
